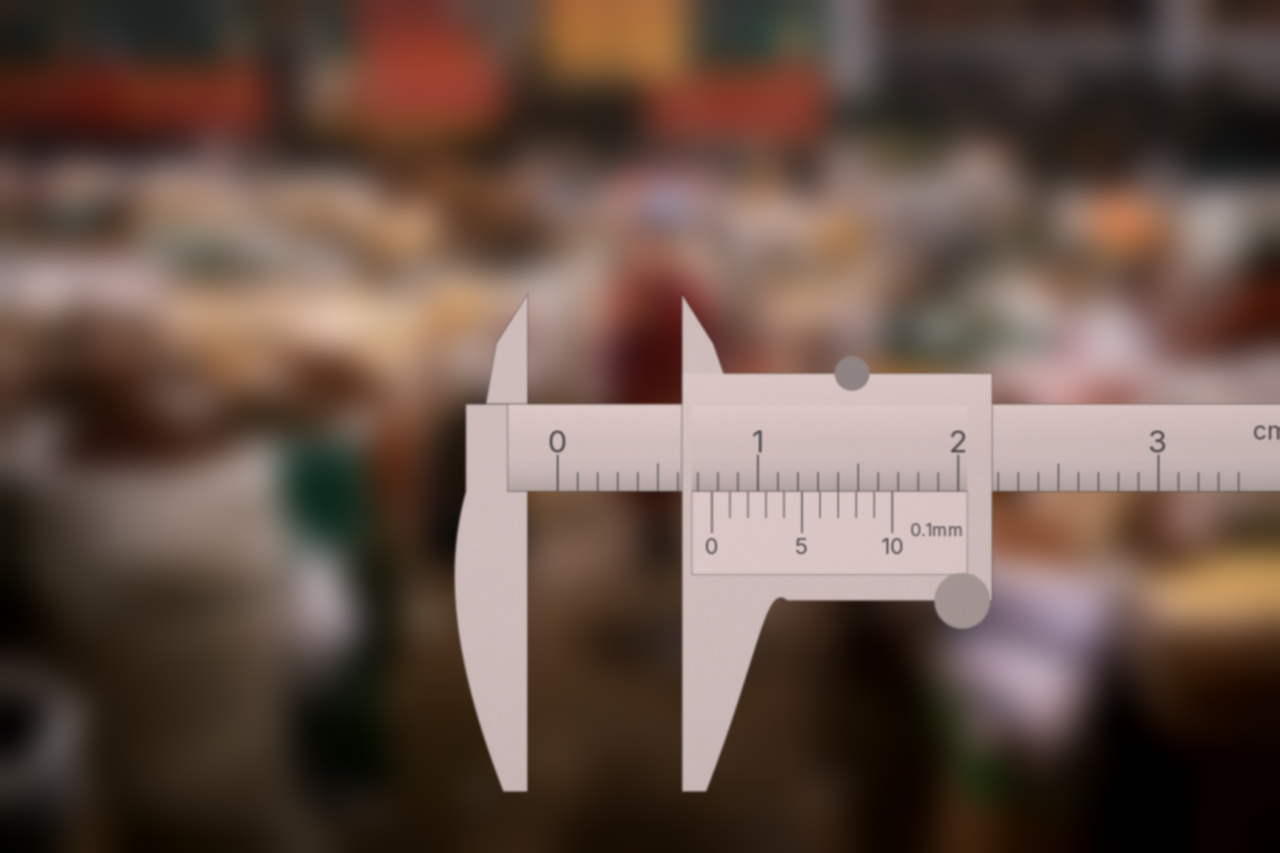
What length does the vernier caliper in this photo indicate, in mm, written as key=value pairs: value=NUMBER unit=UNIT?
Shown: value=7.7 unit=mm
